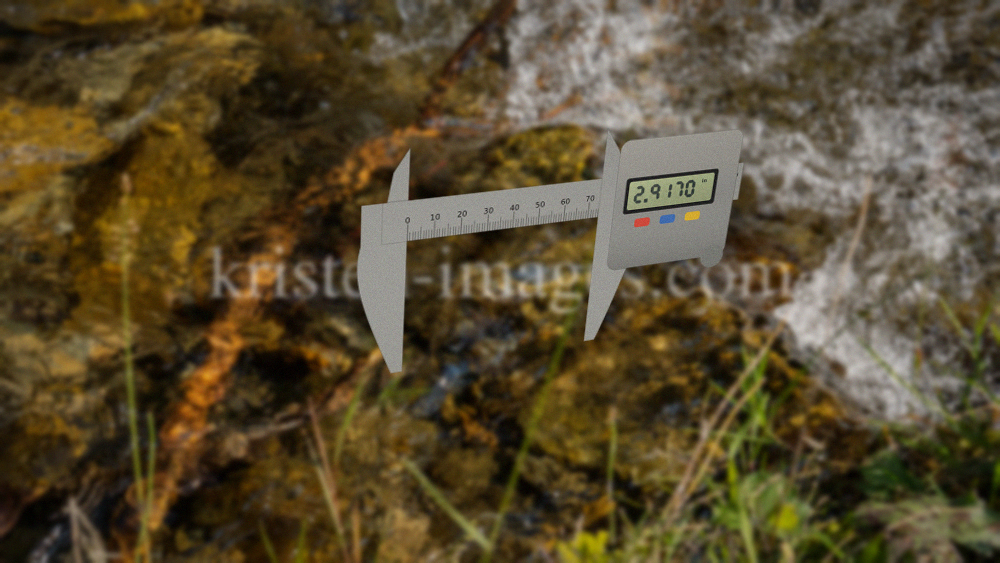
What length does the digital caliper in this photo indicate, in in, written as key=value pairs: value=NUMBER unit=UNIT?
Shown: value=2.9170 unit=in
